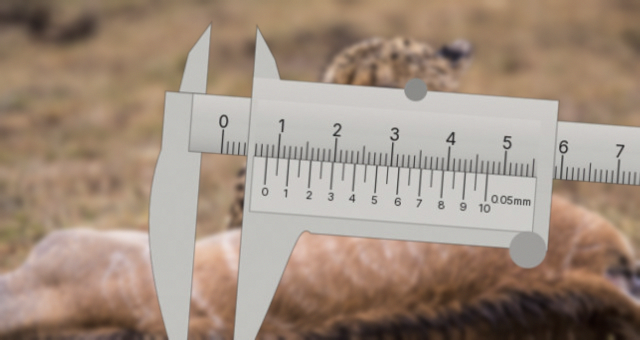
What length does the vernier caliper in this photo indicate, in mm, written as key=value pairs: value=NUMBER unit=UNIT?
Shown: value=8.0 unit=mm
